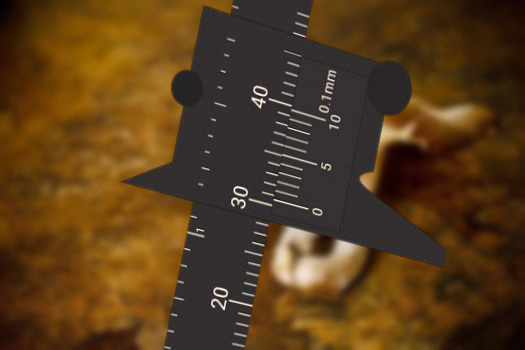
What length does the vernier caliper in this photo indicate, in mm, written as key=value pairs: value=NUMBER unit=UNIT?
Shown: value=30.6 unit=mm
